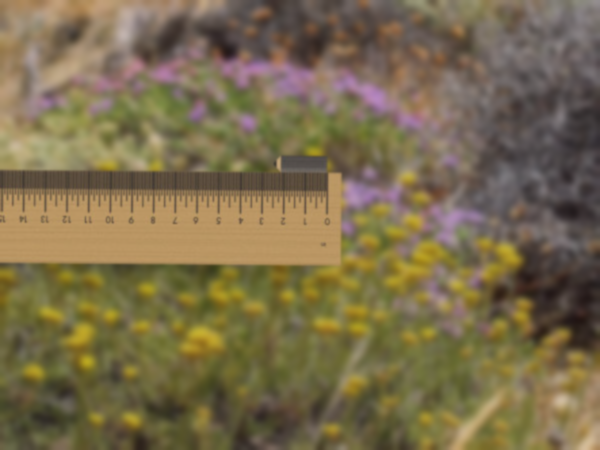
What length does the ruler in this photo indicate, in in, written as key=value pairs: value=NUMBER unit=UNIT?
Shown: value=2.5 unit=in
